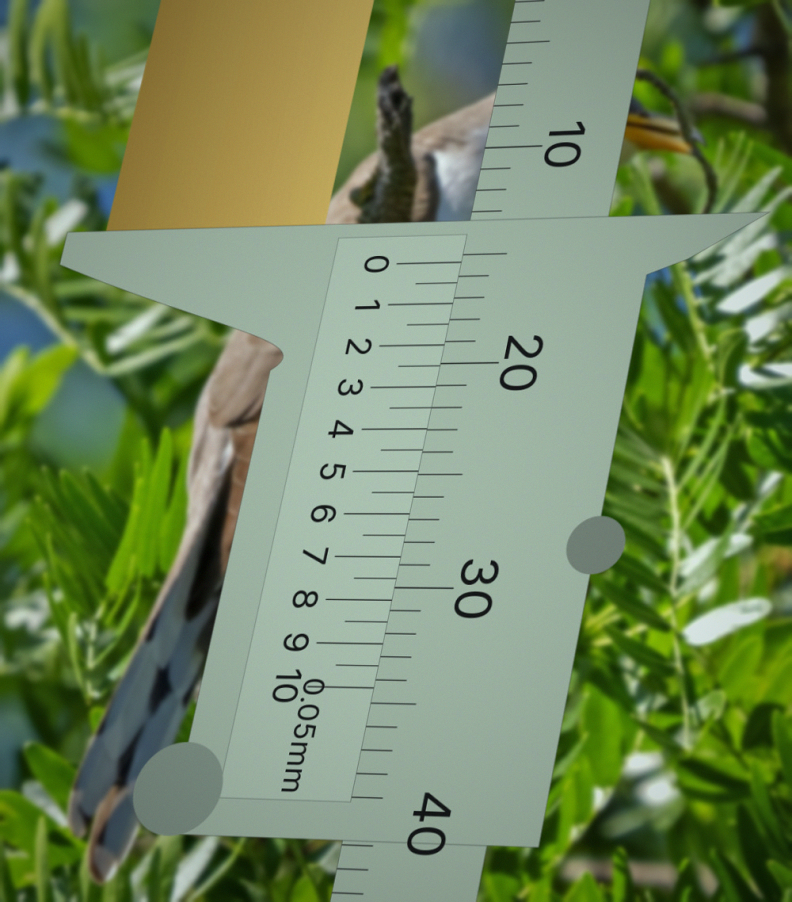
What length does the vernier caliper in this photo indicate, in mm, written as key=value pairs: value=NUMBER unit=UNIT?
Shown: value=15.35 unit=mm
